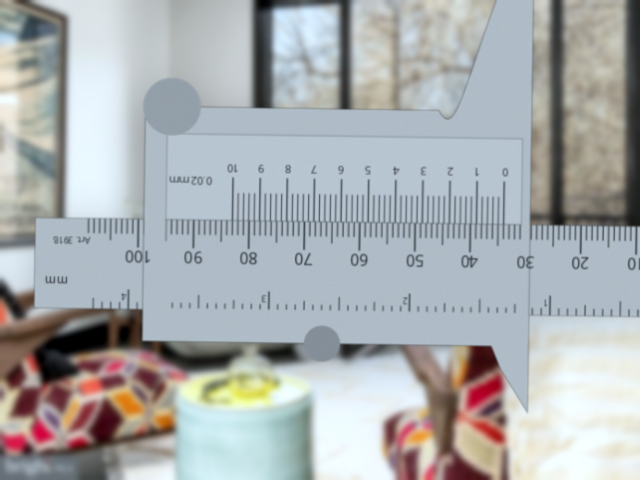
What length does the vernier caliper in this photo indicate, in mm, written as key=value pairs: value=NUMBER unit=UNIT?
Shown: value=34.0 unit=mm
